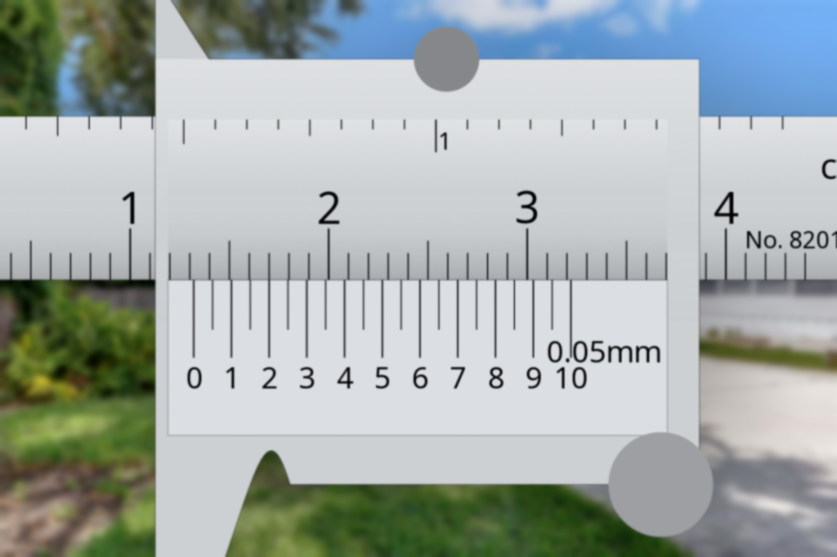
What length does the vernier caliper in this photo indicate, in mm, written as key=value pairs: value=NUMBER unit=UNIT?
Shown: value=13.2 unit=mm
